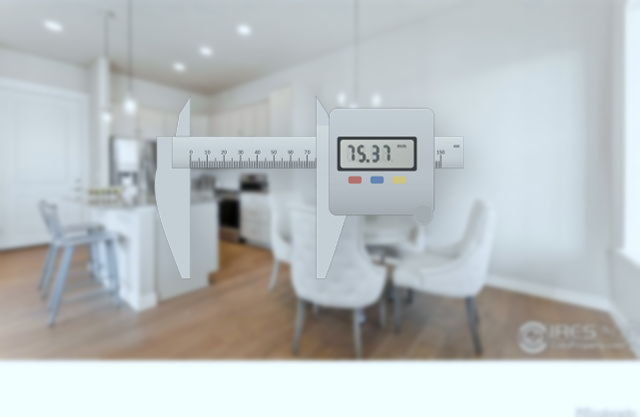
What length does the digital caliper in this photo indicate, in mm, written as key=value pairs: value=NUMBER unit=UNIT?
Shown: value=75.37 unit=mm
